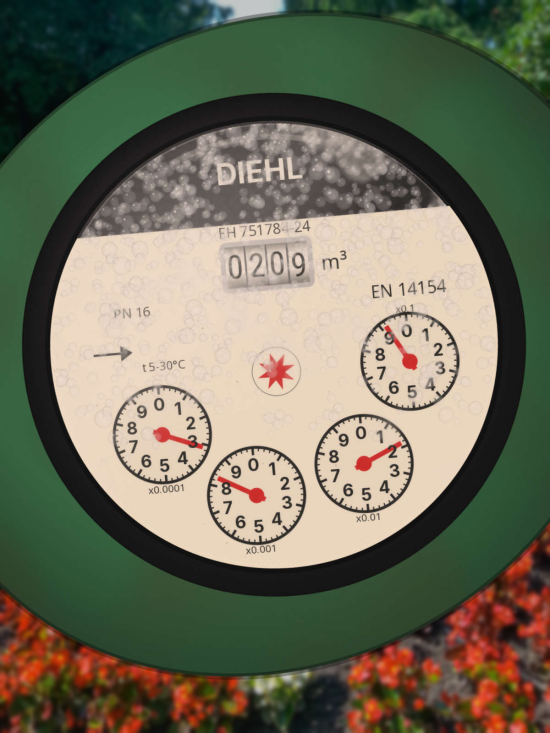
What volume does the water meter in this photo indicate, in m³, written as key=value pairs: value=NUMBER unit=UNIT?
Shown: value=208.9183 unit=m³
